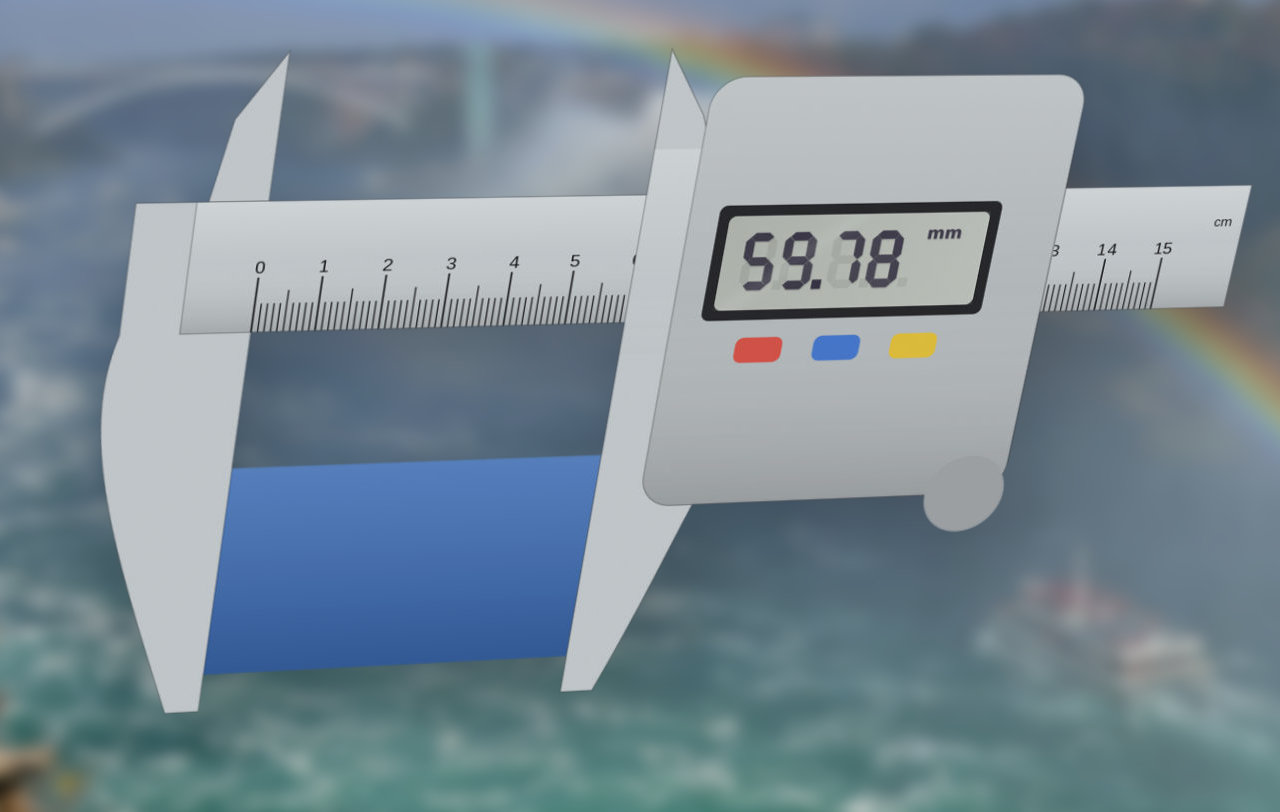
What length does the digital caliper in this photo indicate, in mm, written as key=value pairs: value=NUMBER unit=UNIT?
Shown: value=59.78 unit=mm
